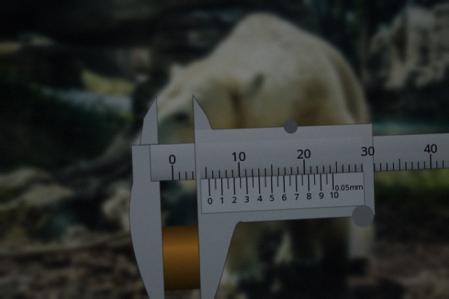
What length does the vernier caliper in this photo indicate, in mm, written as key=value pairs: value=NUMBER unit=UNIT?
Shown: value=5.4 unit=mm
